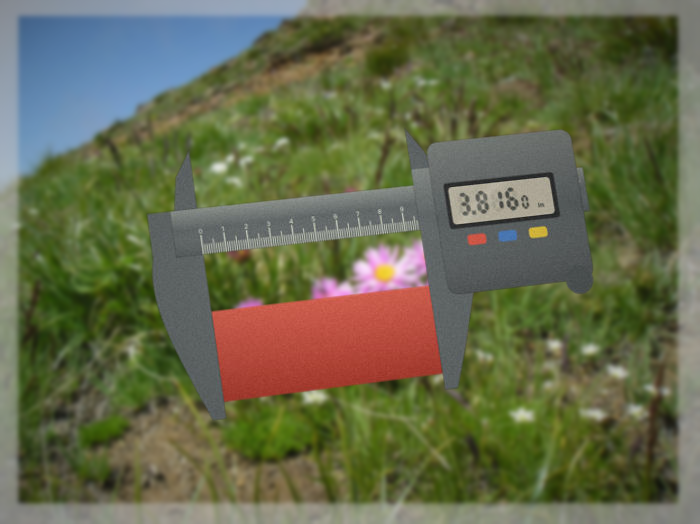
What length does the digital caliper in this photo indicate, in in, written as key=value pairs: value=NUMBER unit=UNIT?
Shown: value=3.8160 unit=in
